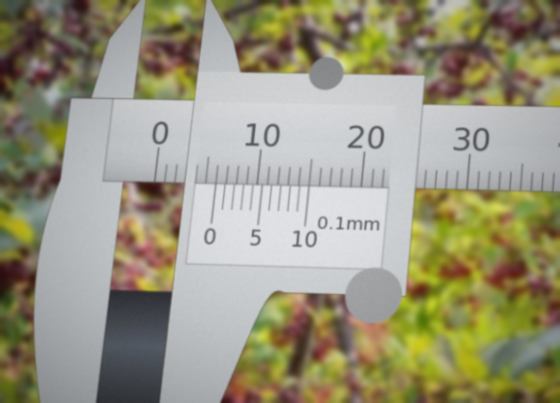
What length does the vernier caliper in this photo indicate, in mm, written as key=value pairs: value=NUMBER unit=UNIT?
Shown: value=6.0 unit=mm
